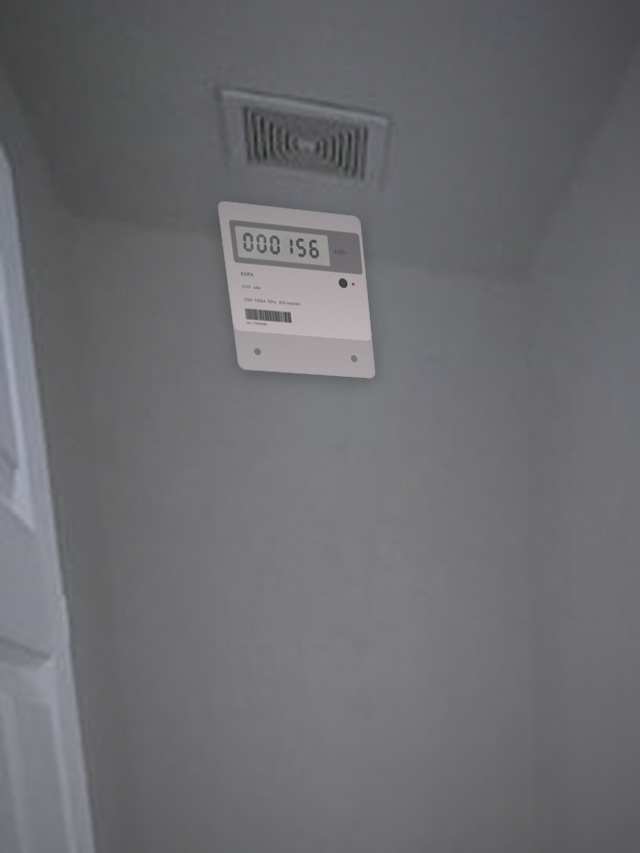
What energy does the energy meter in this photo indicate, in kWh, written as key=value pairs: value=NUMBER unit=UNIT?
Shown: value=156 unit=kWh
